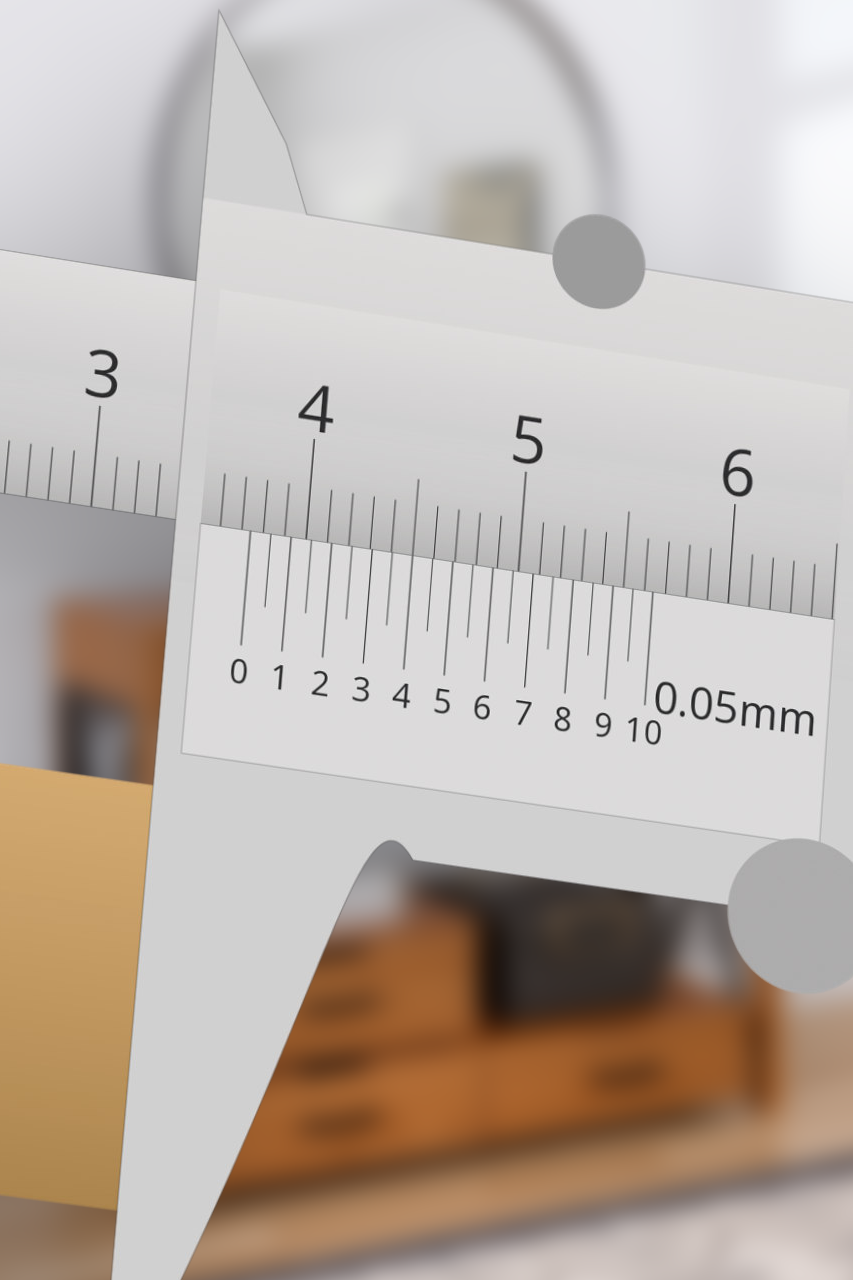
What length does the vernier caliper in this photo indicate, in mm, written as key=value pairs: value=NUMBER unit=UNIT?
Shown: value=37.4 unit=mm
